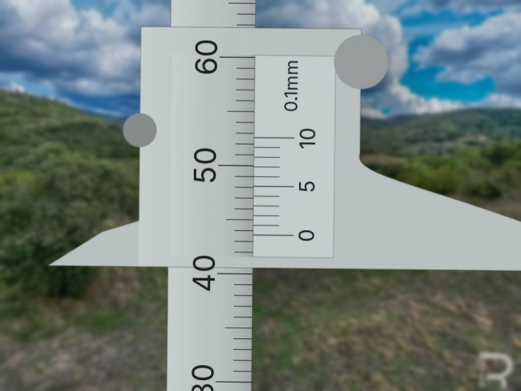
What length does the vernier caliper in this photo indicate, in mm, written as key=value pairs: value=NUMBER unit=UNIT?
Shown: value=43.6 unit=mm
